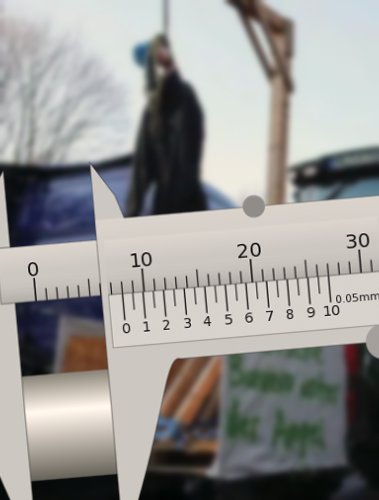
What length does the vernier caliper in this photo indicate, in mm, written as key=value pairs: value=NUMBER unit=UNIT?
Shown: value=8.0 unit=mm
